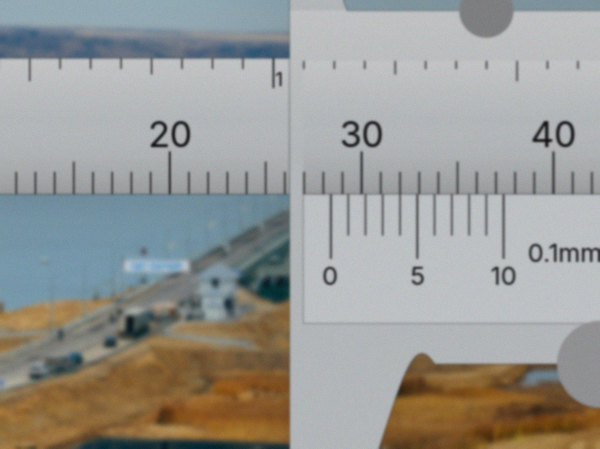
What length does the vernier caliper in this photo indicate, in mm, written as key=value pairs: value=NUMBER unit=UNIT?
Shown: value=28.4 unit=mm
